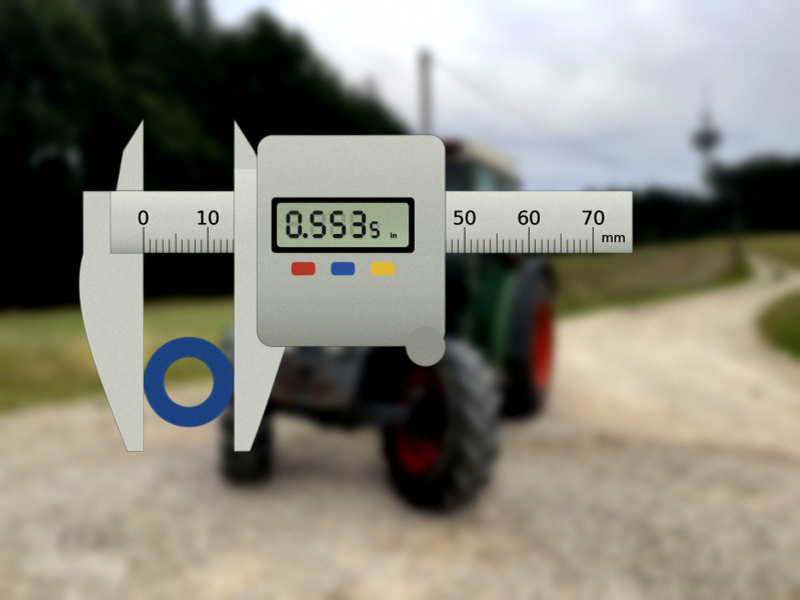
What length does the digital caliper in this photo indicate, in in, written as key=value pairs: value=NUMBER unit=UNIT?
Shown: value=0.5535 unit=in
